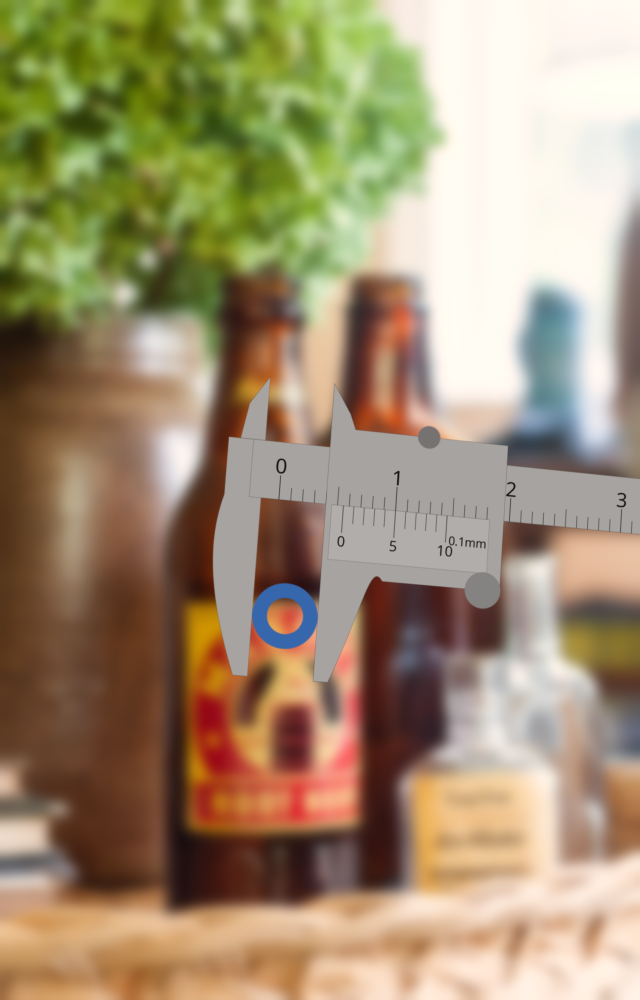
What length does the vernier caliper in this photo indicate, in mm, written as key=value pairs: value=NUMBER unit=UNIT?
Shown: value=5.5 unit=mm
